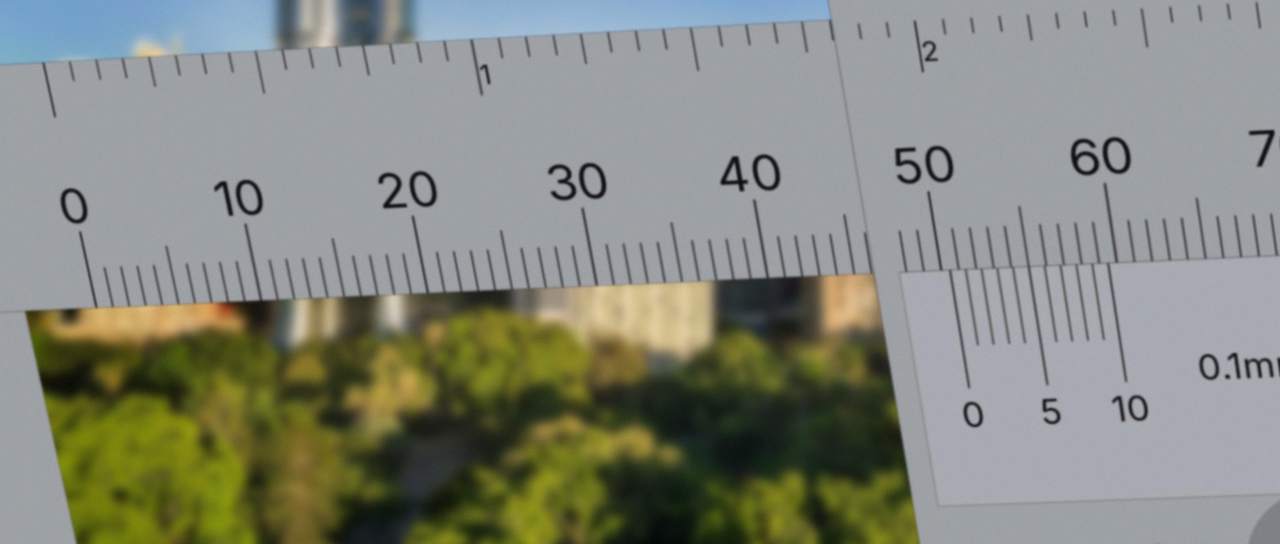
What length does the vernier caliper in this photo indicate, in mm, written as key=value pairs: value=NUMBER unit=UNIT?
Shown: value=50.5 unit=mm
